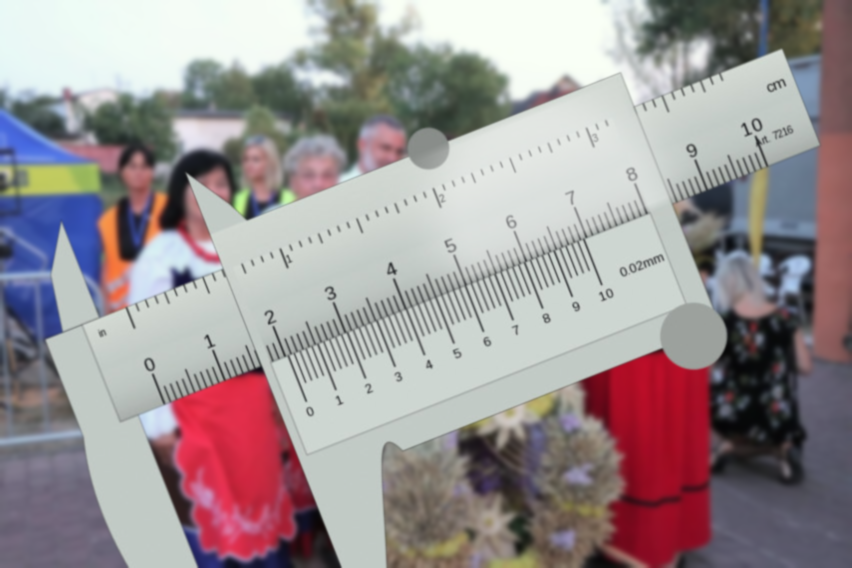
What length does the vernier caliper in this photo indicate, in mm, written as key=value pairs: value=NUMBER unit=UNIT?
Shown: value=20.5 unit=mm
